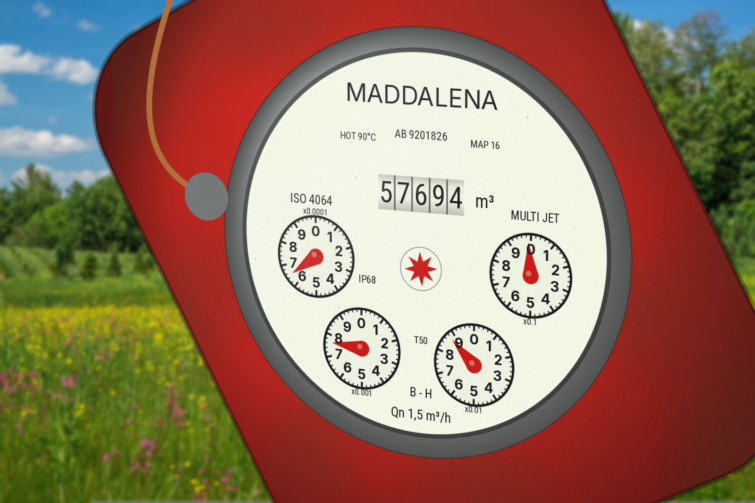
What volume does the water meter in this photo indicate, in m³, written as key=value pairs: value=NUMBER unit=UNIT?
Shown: value=57693.9876 unit=m³
